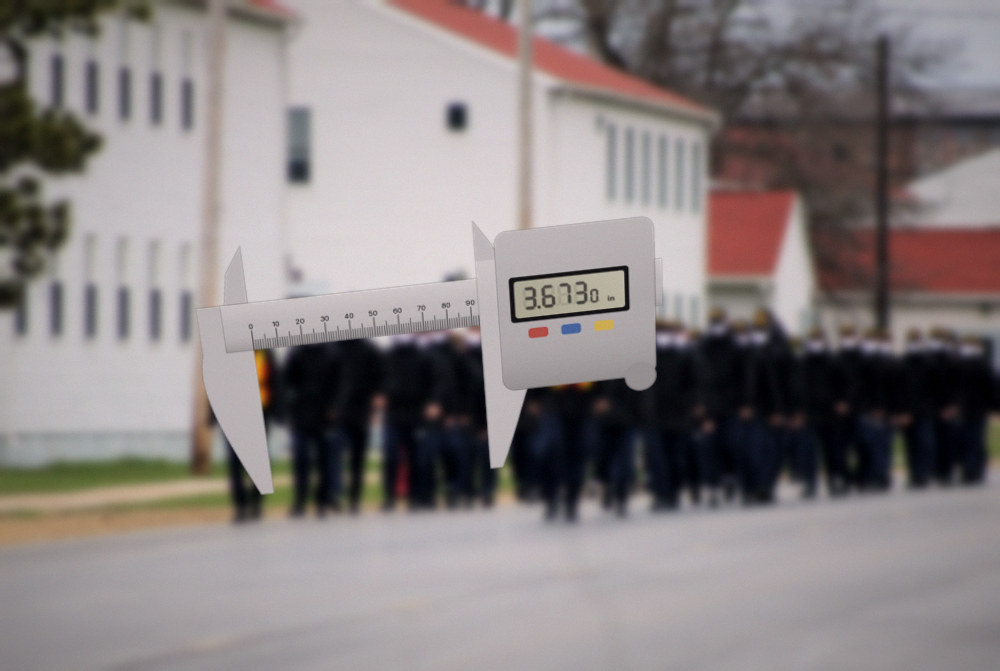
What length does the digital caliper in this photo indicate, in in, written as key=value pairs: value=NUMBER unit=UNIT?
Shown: value=3.6730 unit=in
